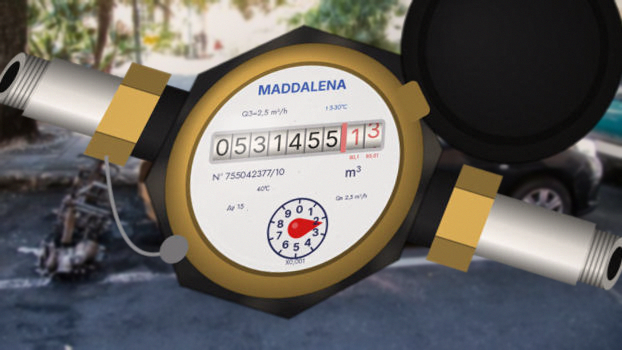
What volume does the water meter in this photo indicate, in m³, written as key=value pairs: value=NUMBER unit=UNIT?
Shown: value=531455.132 unit=m³
